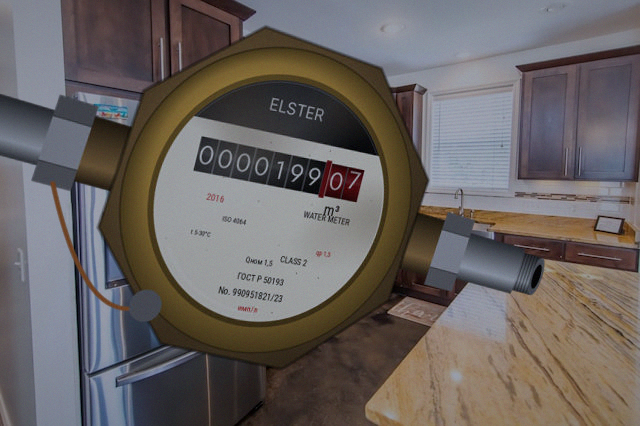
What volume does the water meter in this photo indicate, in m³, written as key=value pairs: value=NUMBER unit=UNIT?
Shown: value=199.07 unit=m³
